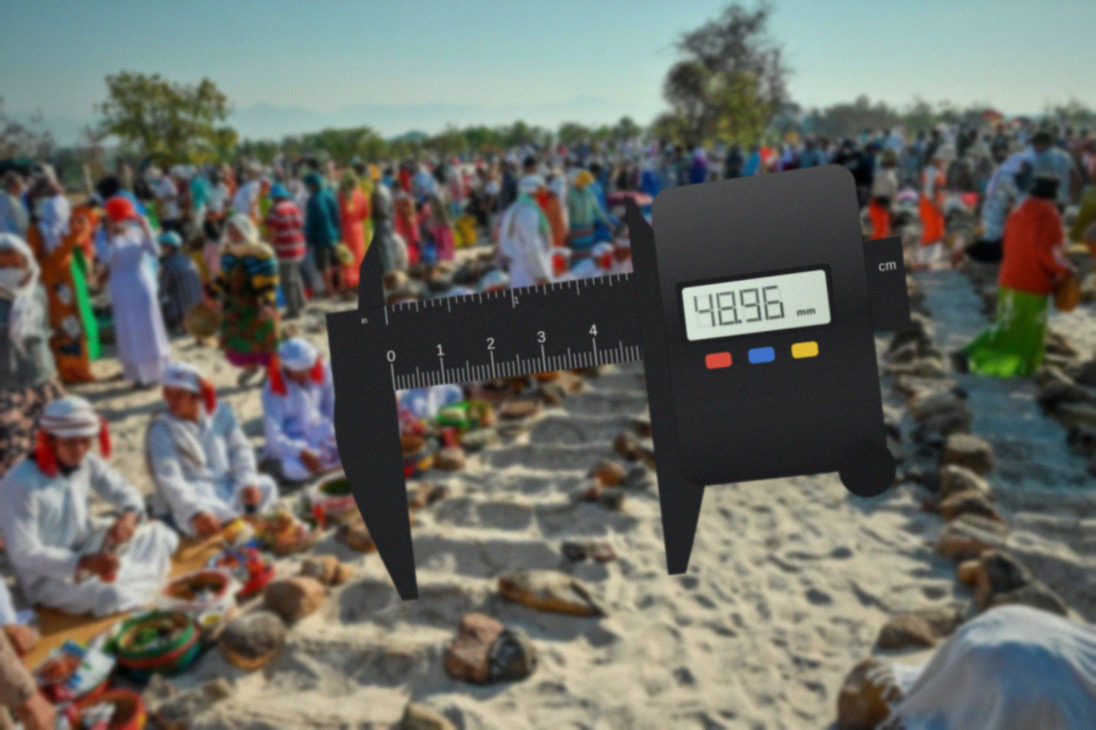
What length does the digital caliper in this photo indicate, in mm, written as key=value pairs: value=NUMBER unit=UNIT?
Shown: value=48.96 unit=mm
